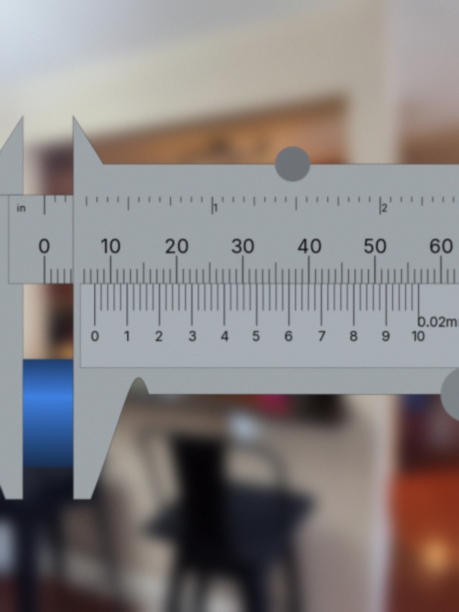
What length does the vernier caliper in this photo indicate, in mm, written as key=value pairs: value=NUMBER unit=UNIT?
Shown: value=7.6 unit=mm
